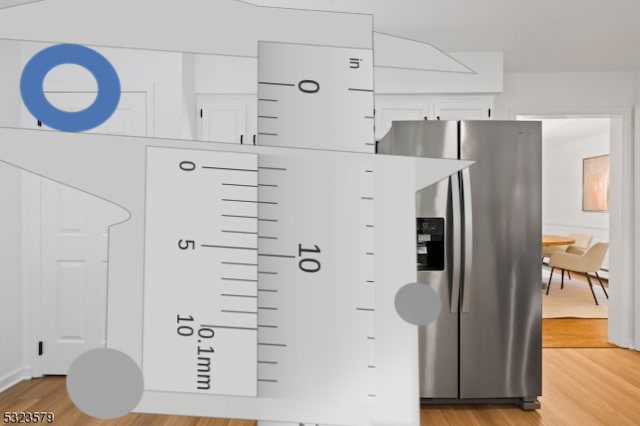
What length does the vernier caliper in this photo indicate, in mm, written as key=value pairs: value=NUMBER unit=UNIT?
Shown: value=5.2 unit=mm
